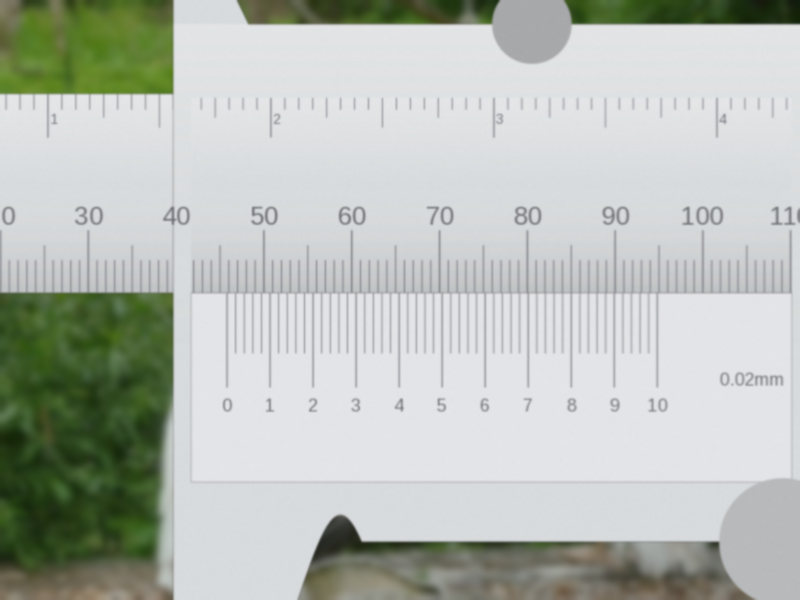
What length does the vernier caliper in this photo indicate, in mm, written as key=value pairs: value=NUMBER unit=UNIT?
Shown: value=45.8 unit=mm
